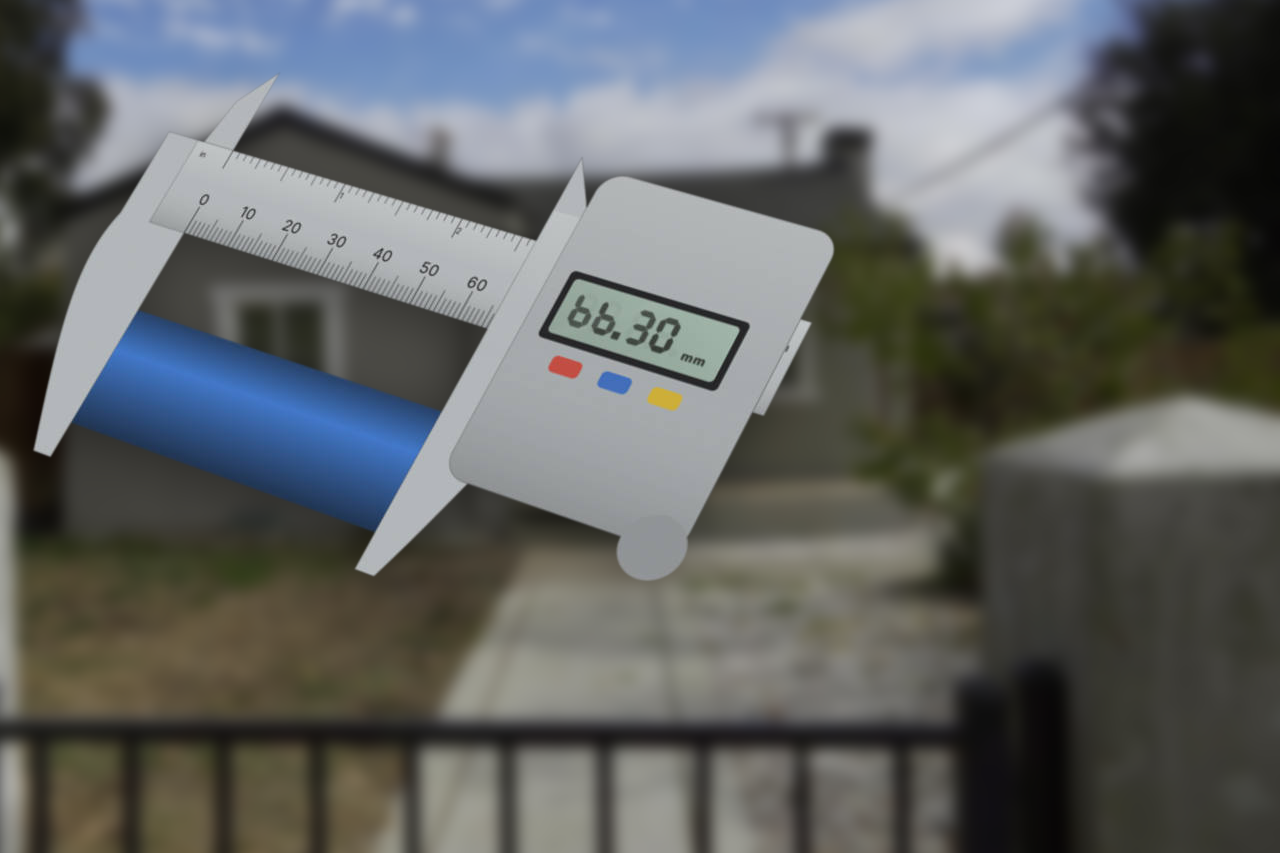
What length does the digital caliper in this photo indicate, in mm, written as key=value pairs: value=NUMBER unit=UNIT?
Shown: value=66.30 unit=mm
